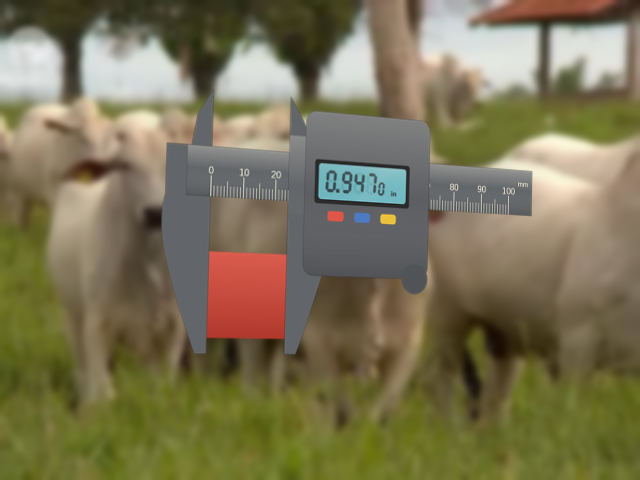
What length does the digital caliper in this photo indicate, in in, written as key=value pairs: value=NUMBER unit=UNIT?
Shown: value=0.9470 unit=in
